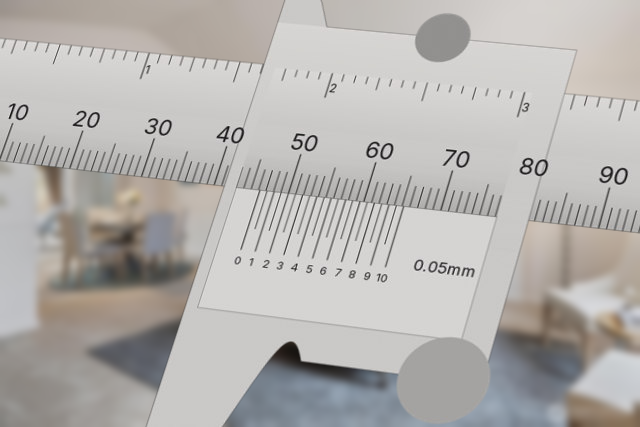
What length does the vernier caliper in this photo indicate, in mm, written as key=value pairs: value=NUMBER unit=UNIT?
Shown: value=46.2 unit=mm
